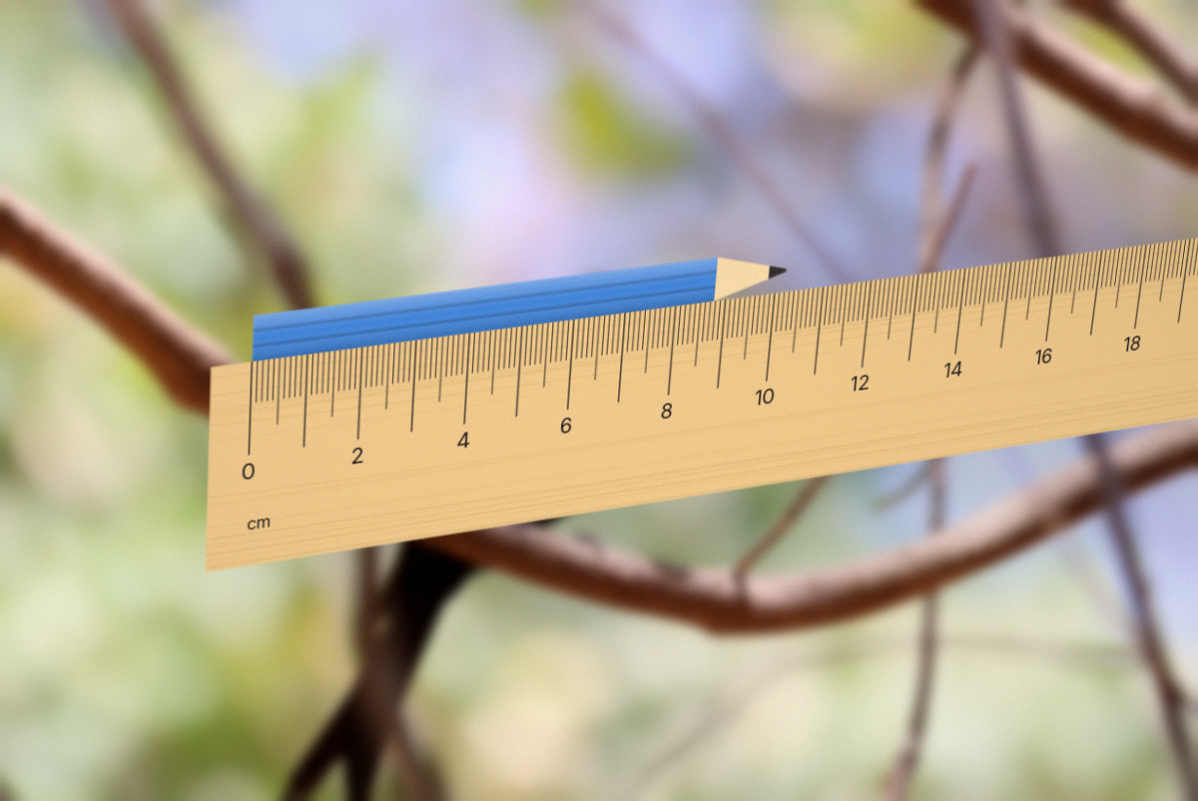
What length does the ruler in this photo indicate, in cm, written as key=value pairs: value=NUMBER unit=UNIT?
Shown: value=10.2 unit=cm
